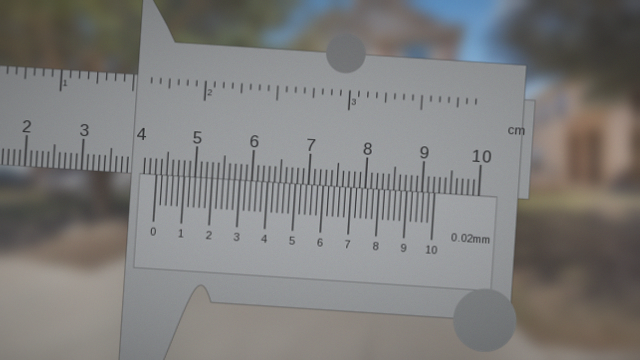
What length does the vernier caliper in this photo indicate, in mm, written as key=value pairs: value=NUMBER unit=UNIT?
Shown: value=43.2 unit=mm
